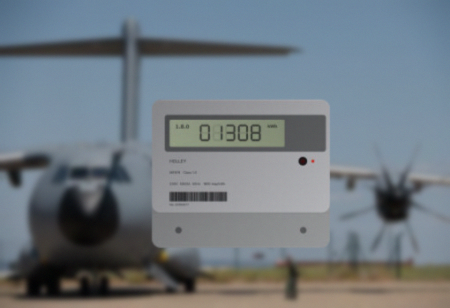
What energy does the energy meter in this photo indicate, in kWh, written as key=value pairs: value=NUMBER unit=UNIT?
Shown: value=1308 unit=kWh
